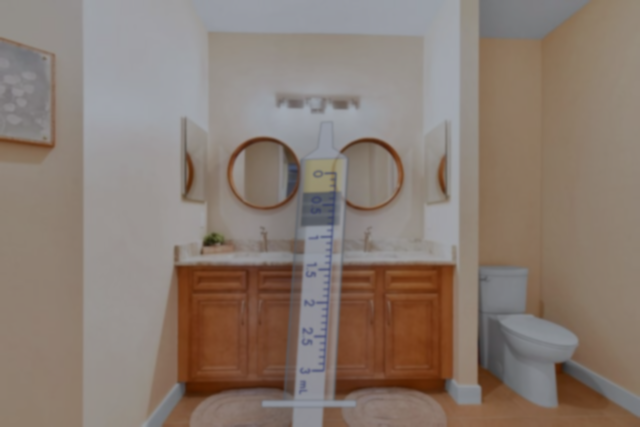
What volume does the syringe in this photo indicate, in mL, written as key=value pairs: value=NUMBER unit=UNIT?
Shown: value=0.3 unit=mL
